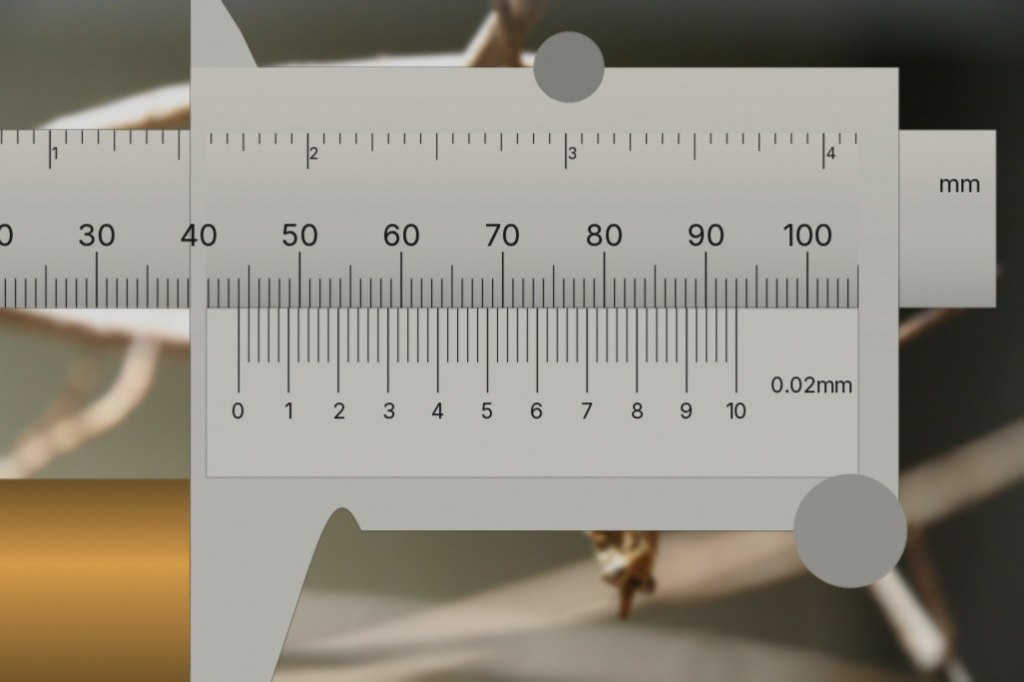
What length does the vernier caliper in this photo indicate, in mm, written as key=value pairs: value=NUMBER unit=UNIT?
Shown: value=44.0 unit=mm
